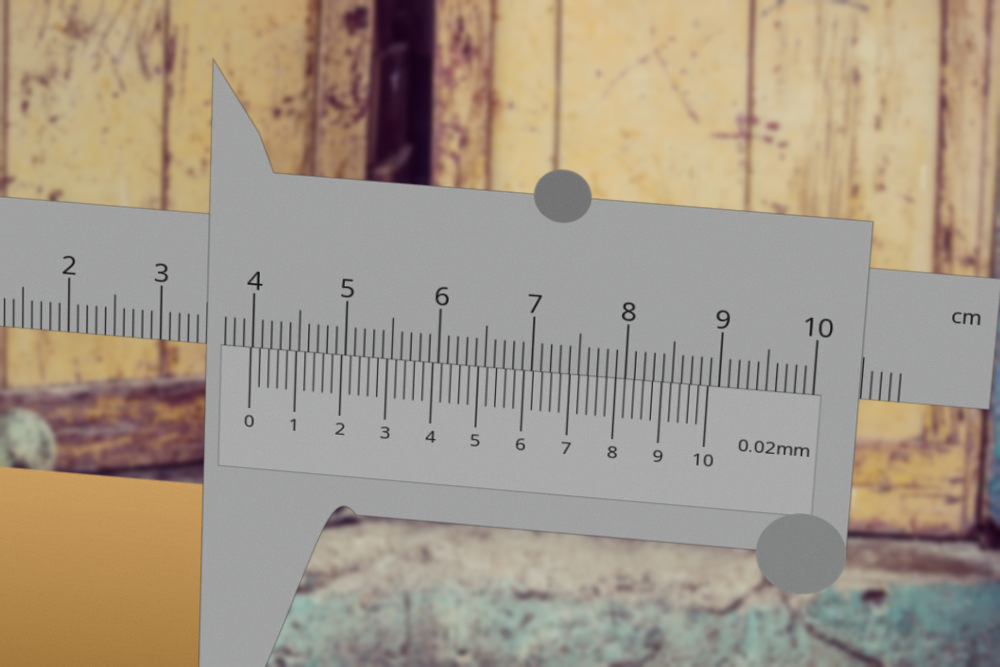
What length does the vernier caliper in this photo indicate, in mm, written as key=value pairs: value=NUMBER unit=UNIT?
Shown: value=39.8 unit=mm
